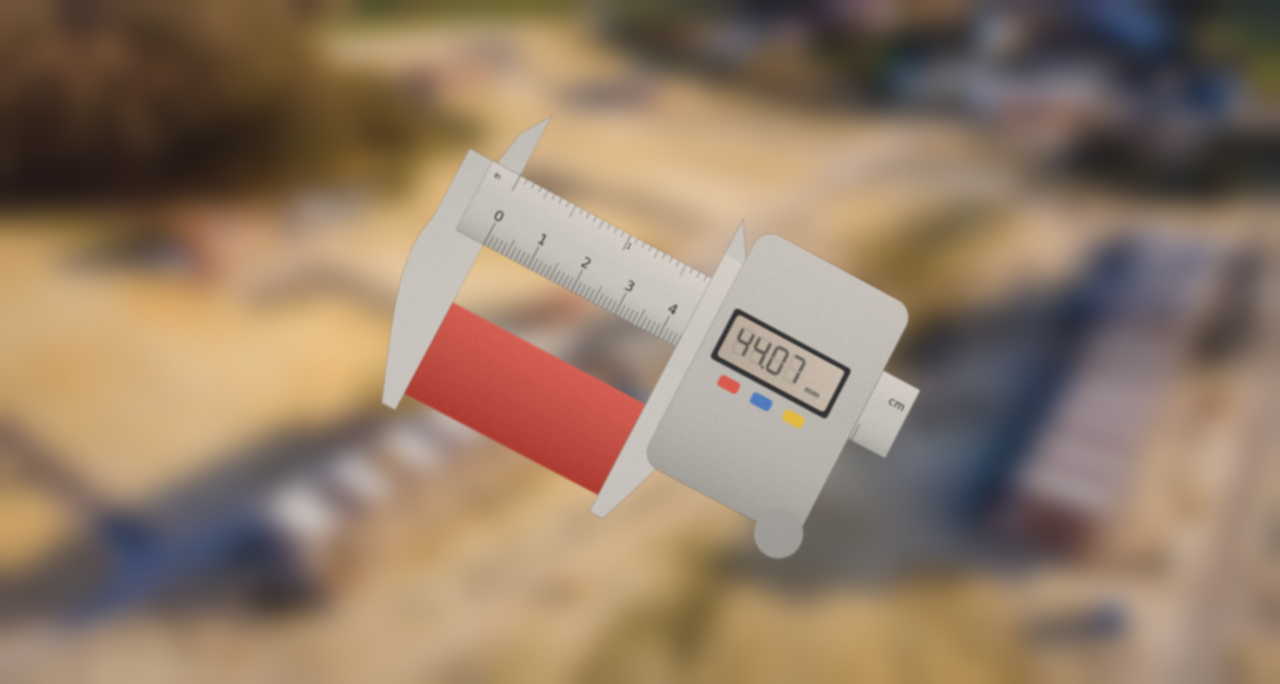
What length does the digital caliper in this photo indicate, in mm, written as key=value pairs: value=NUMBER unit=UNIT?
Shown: value=44.07 unit=mm
